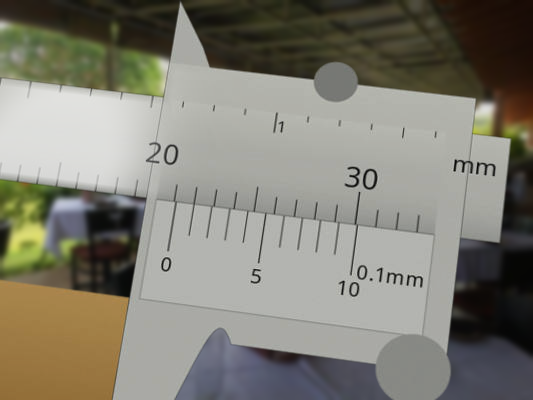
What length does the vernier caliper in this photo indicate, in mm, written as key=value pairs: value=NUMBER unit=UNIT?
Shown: value=21.1 unit=mm
